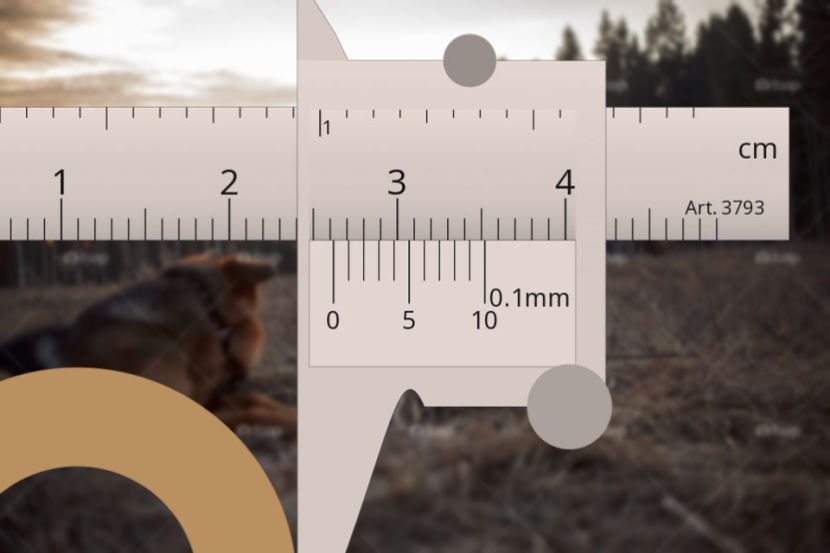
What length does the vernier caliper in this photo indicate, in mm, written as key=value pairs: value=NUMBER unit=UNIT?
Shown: value=26.2 unit=mm
